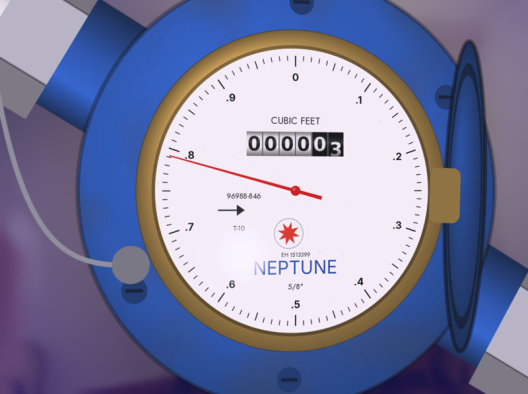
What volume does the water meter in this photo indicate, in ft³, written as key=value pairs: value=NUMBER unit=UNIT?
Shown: value=2.79 unit=ft³
